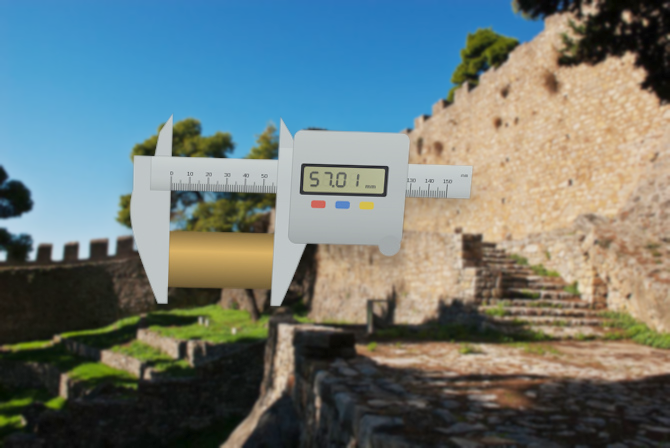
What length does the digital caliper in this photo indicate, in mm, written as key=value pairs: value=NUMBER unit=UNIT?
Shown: value=57.01 unit=mm
